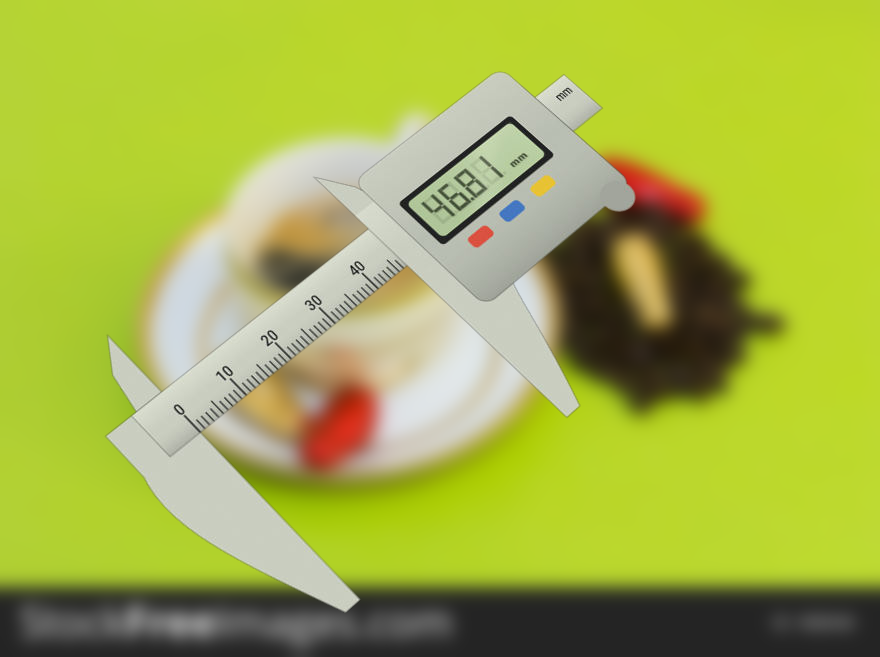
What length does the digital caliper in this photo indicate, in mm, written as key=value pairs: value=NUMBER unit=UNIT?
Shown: value=46.81 unit=mm
